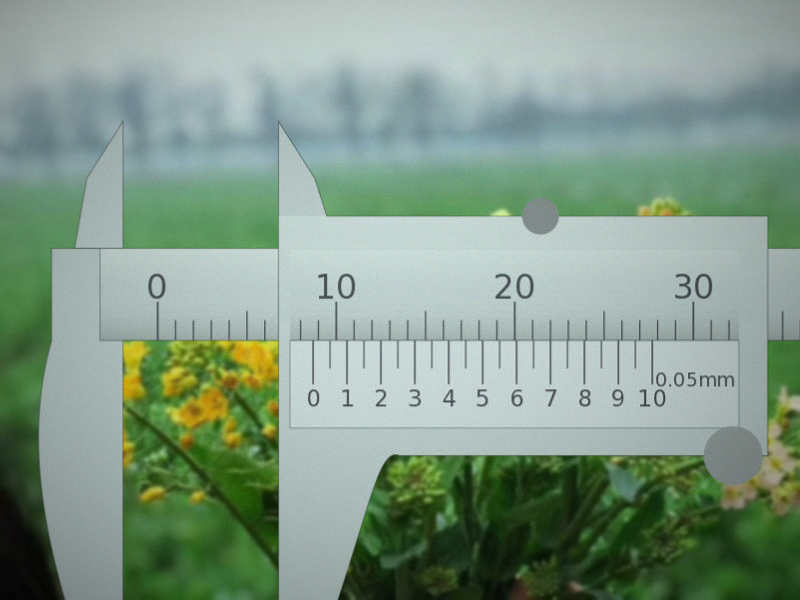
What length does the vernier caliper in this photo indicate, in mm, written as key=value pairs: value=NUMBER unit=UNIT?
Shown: value=8.7 unit=mm
